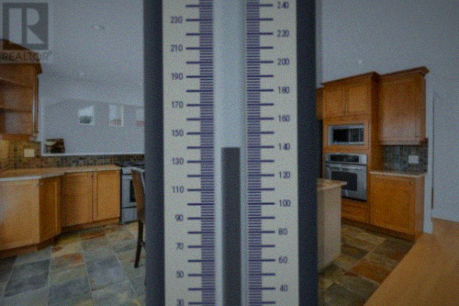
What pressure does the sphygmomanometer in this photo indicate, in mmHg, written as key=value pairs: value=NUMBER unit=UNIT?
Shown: value=140 unit=mmHg
